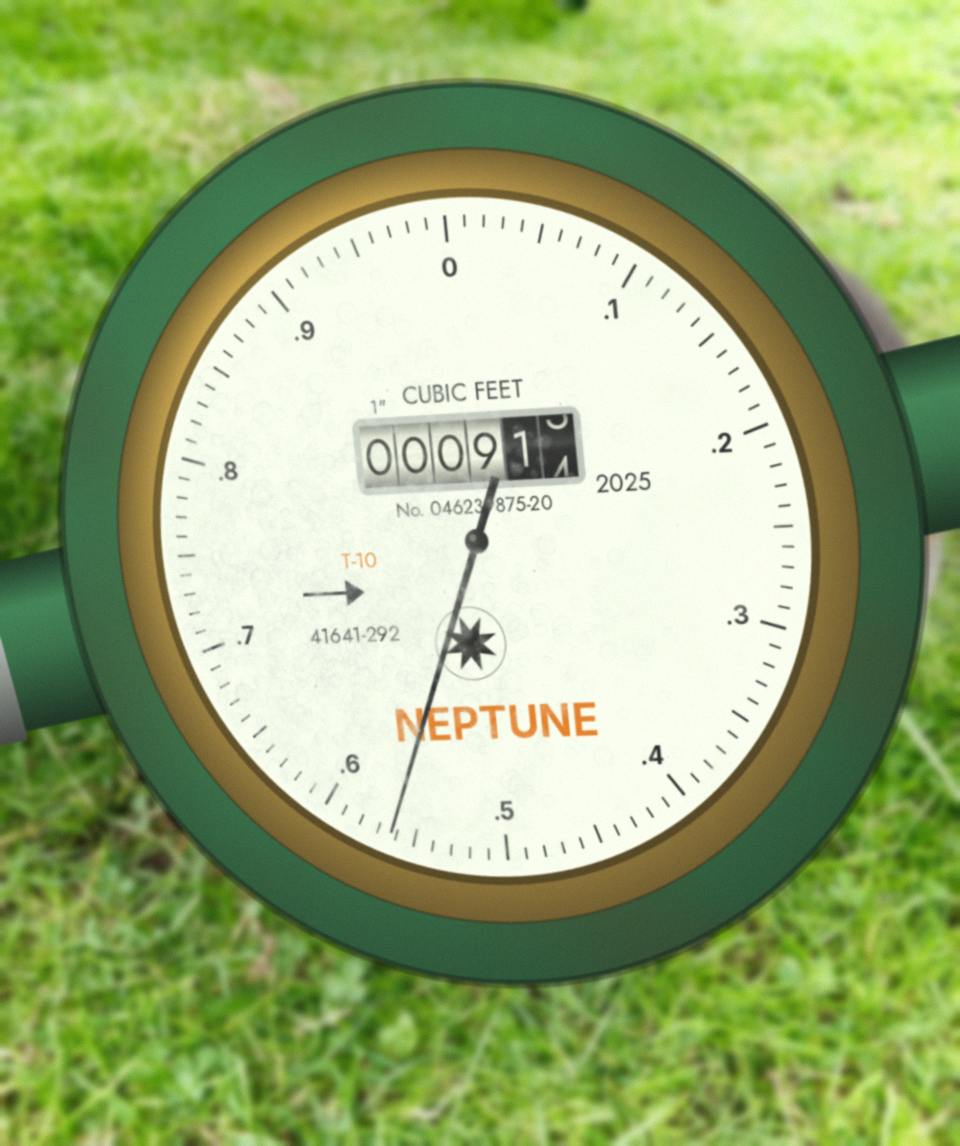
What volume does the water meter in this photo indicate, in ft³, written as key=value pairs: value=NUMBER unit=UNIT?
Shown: value=913.56 unit=ft³
